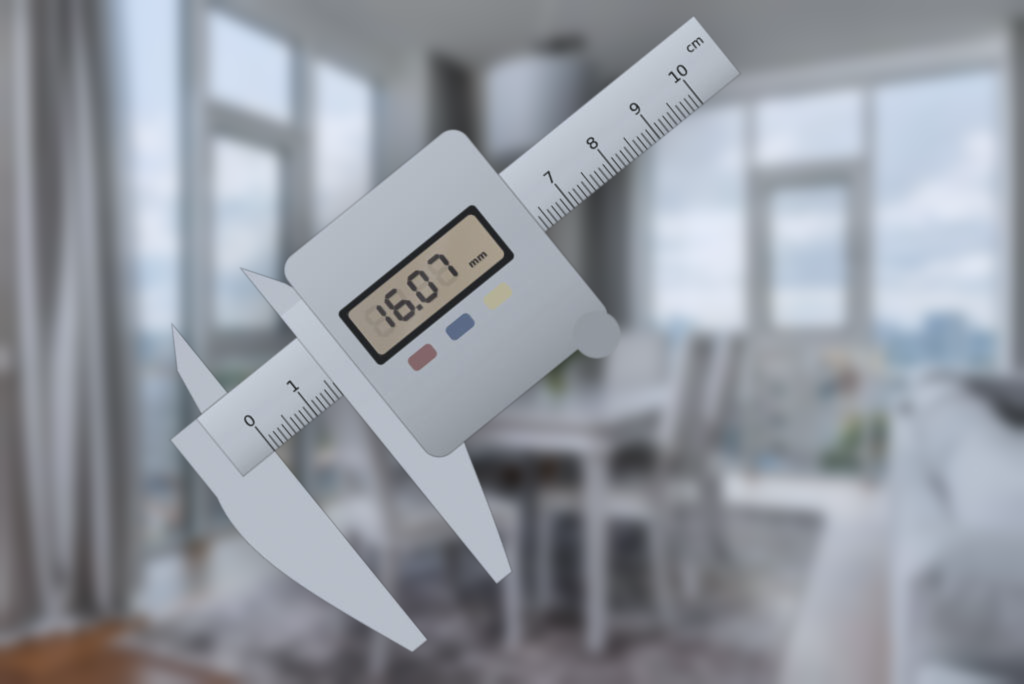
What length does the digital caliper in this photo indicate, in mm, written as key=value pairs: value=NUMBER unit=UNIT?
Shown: value=16.07 unit=mm
